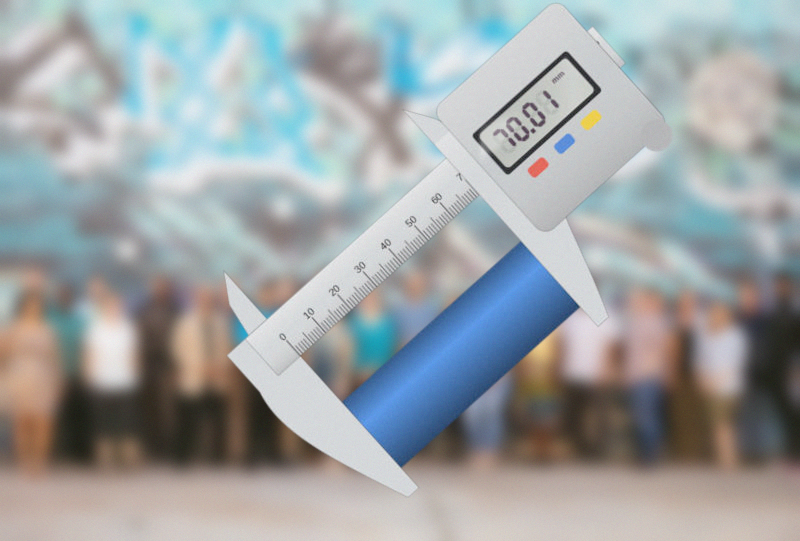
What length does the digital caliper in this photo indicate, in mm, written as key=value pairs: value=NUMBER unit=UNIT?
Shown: value=70.01 unit=mm
